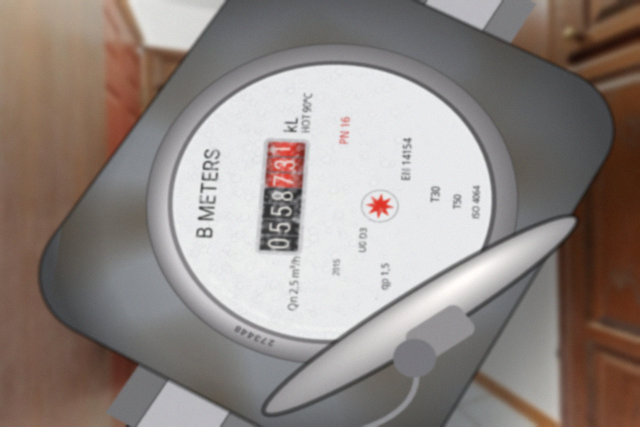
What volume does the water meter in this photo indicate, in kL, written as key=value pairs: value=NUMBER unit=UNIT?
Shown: value=558.731 unit=kL
